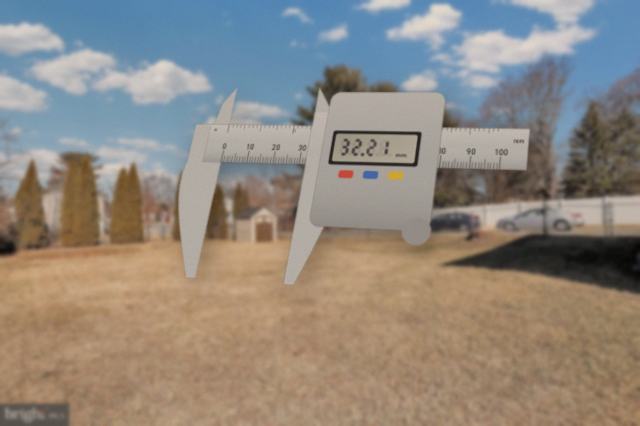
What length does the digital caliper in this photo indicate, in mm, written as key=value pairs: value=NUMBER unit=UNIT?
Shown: value=32.21 unit=mm
